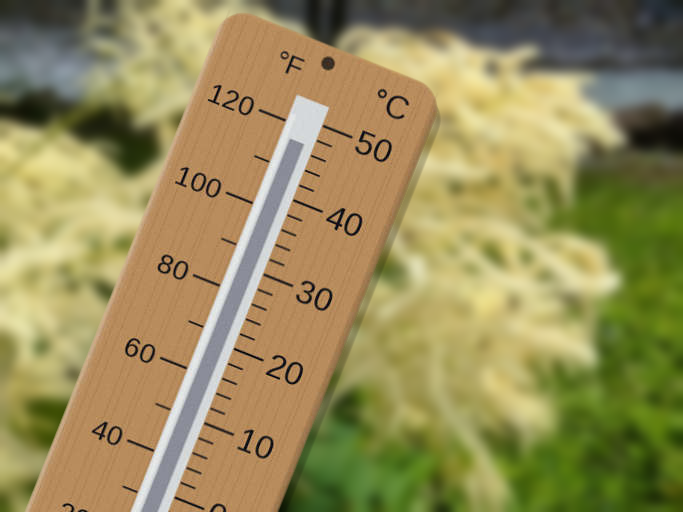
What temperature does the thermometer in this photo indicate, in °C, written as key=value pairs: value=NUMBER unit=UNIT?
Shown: value=47 unit=°C
